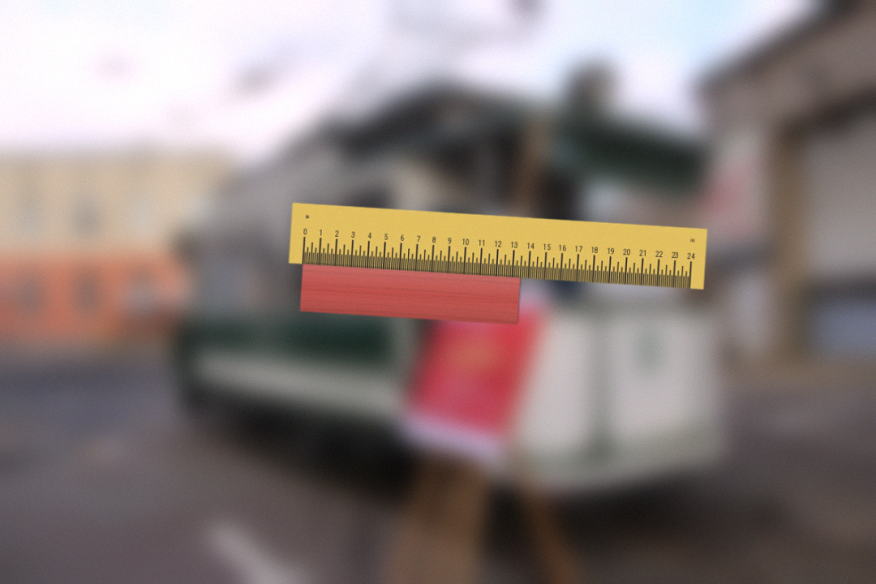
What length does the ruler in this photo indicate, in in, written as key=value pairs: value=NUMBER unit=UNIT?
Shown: value=13.5 unit=in
